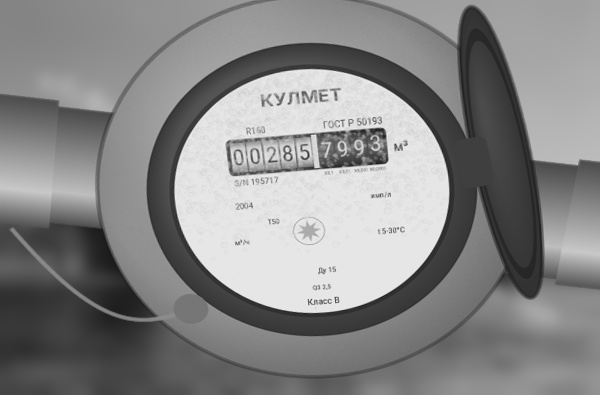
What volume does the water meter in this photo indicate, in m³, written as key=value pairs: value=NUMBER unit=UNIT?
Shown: value=285.7993 unit=m³
